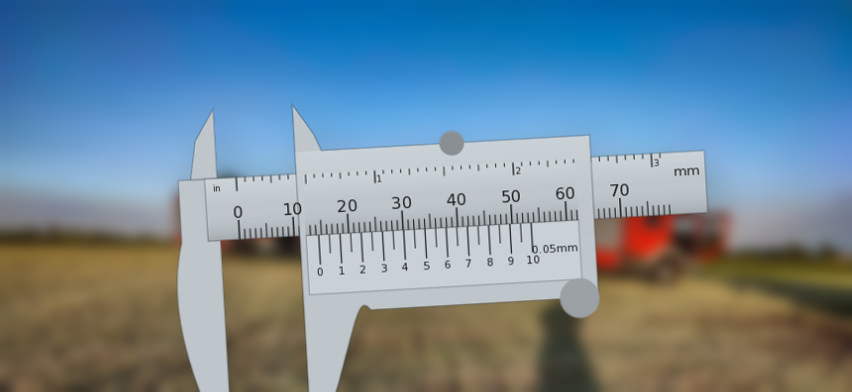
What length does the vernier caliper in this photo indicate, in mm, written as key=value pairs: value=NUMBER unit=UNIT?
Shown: value=14.5 unit=mm
